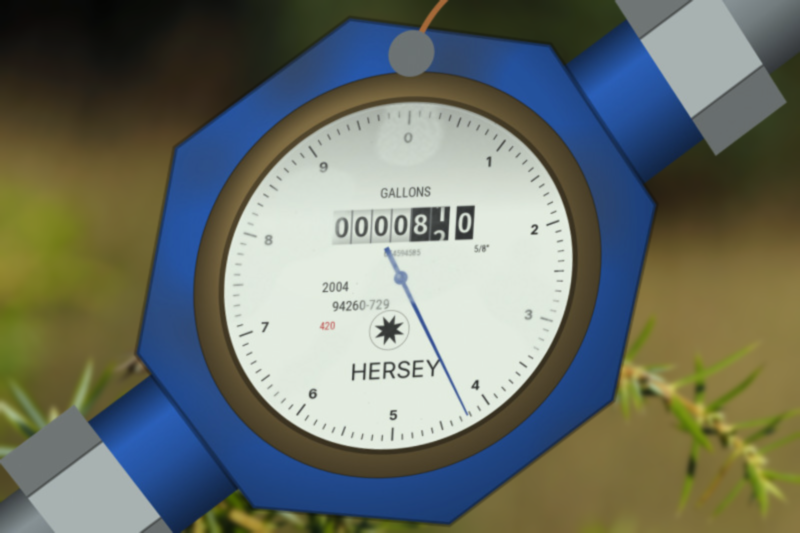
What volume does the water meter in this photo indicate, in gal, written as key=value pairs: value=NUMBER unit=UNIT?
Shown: value=814.2 unit=gal
